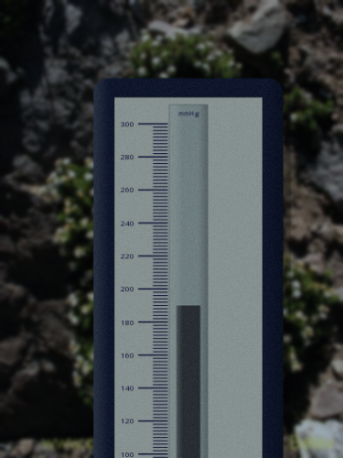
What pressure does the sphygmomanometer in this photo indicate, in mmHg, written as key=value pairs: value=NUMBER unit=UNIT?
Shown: value=190 unit=mmHg
